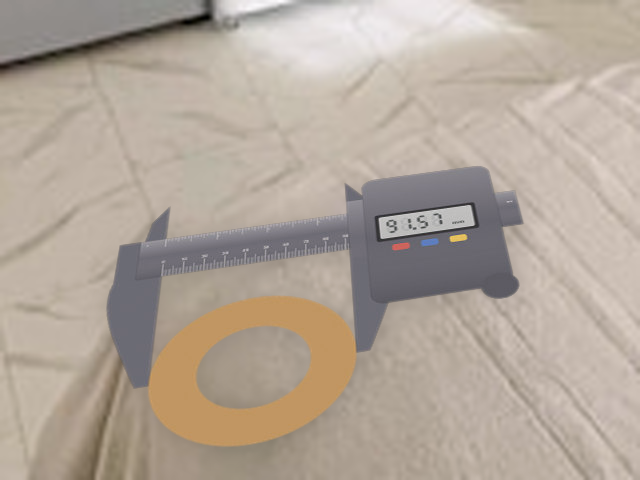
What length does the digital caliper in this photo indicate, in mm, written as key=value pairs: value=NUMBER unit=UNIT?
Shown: value=91.57 unit=mm
